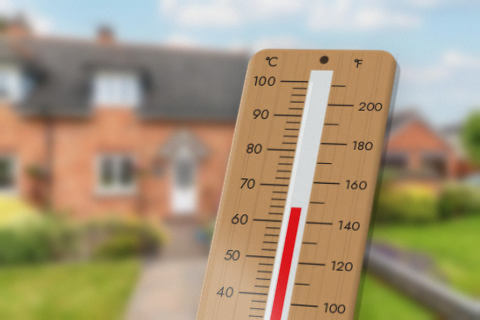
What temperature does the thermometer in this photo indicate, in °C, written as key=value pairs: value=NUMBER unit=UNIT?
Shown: value=64 unit=°C
